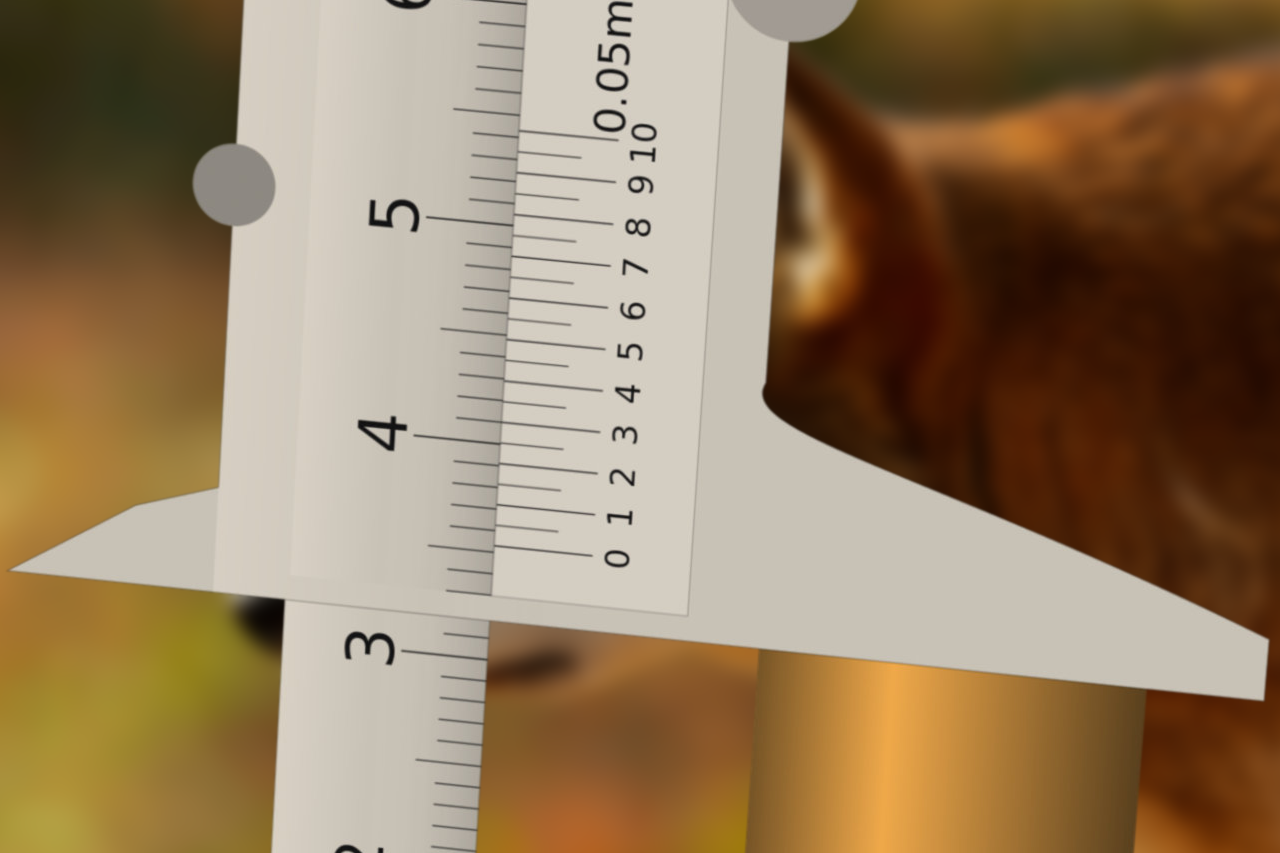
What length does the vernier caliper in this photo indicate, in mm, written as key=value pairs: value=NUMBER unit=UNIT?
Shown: value=35.3 unit=mm
